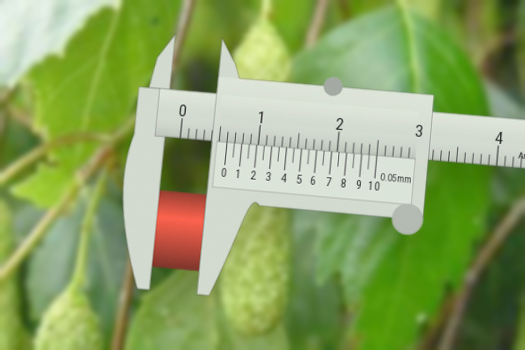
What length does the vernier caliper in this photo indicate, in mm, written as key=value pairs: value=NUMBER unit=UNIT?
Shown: value=6.0 unit=mm
